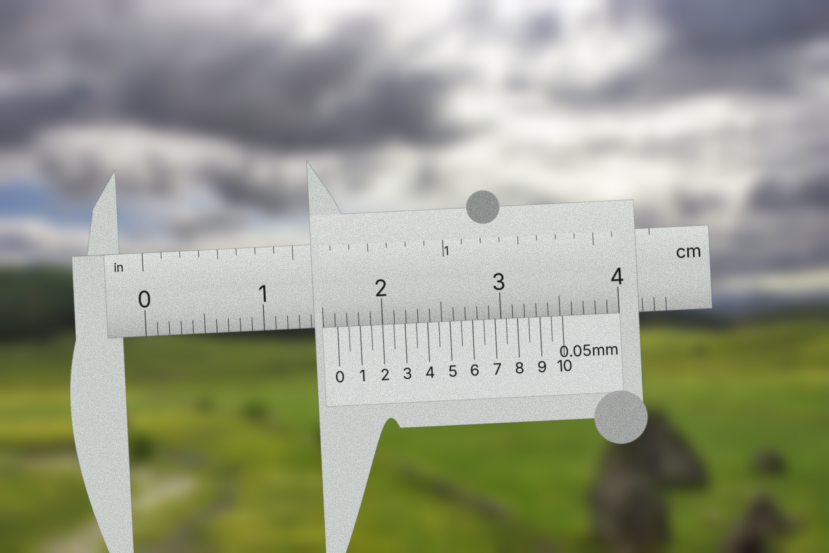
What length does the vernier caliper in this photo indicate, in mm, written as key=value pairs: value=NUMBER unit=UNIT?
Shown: value=16.2 unit=mm
